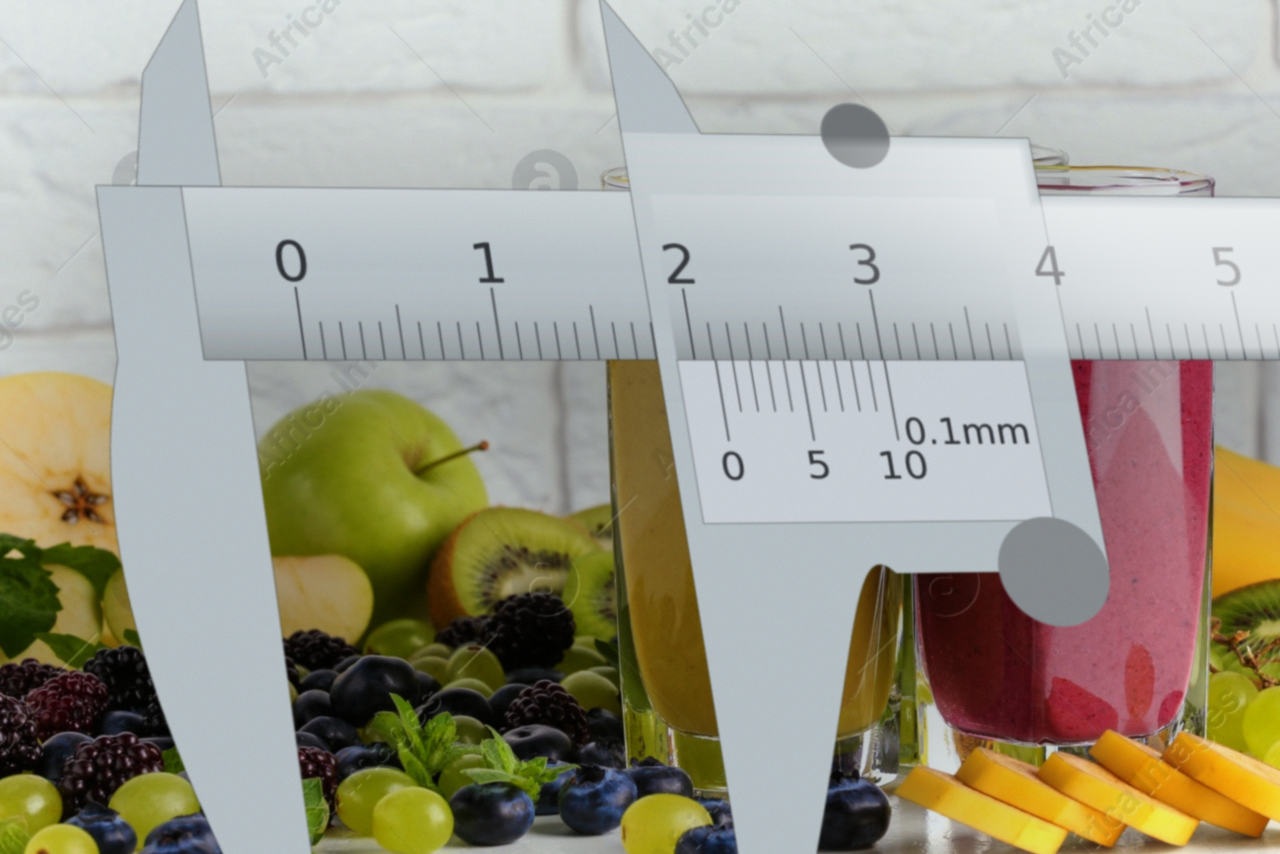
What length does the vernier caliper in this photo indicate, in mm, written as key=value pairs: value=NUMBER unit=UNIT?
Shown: value=21.1 unit=mm
